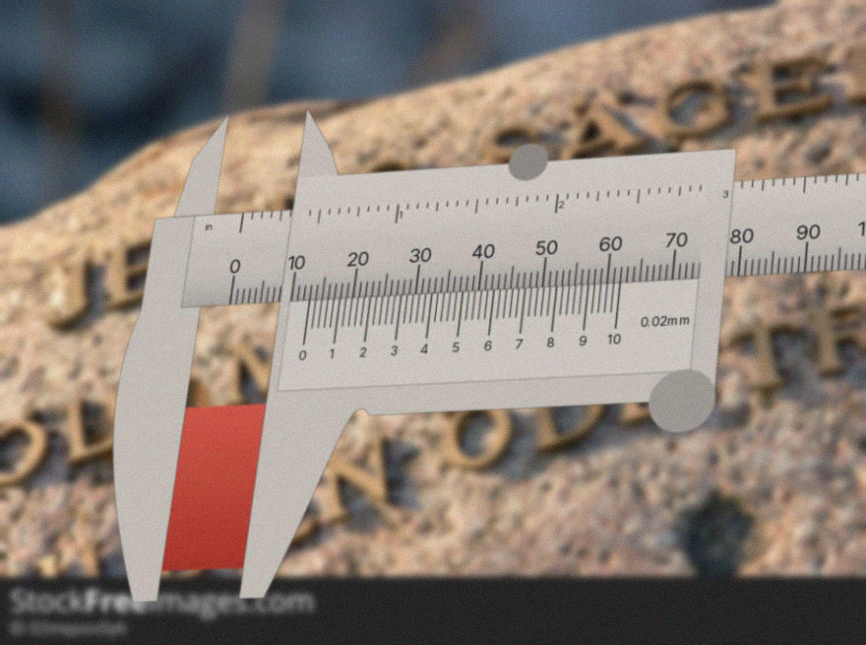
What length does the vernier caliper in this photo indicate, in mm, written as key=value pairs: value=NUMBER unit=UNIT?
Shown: value=13.0 unit=mm
